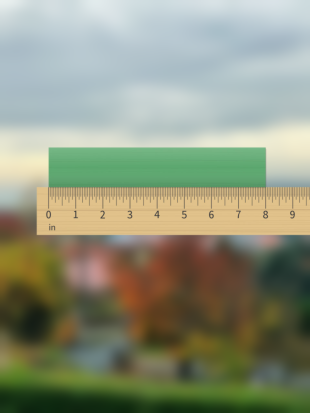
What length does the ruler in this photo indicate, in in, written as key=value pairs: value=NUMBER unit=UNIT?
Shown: value=8 unit=in
